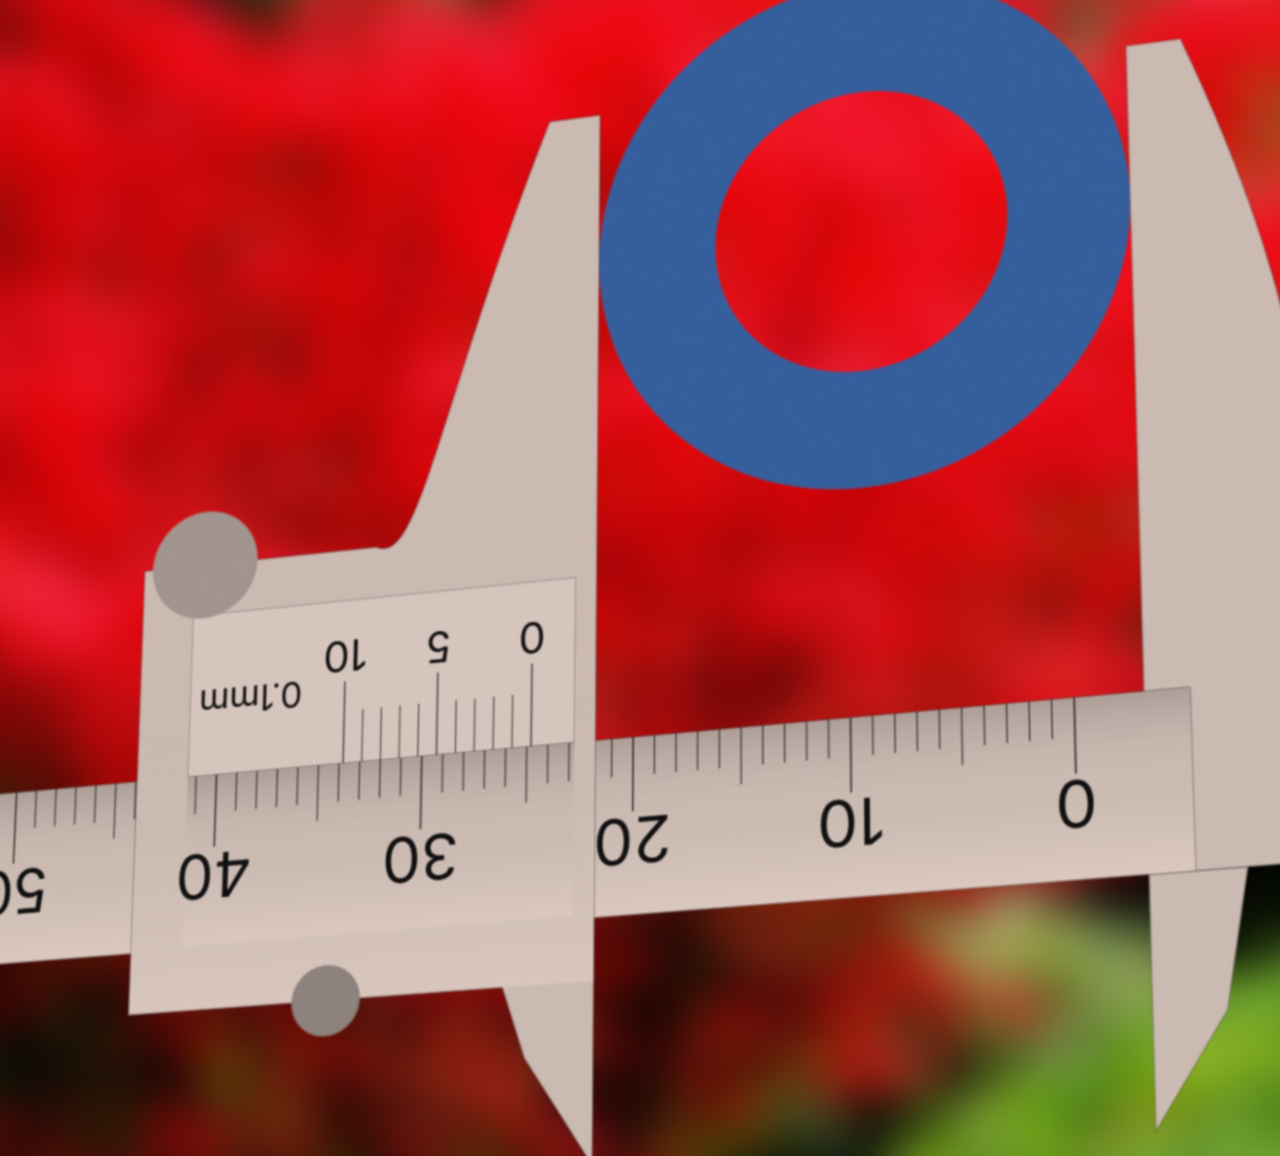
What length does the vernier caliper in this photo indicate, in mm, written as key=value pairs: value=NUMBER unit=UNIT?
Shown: value=24.8 unit=mm
